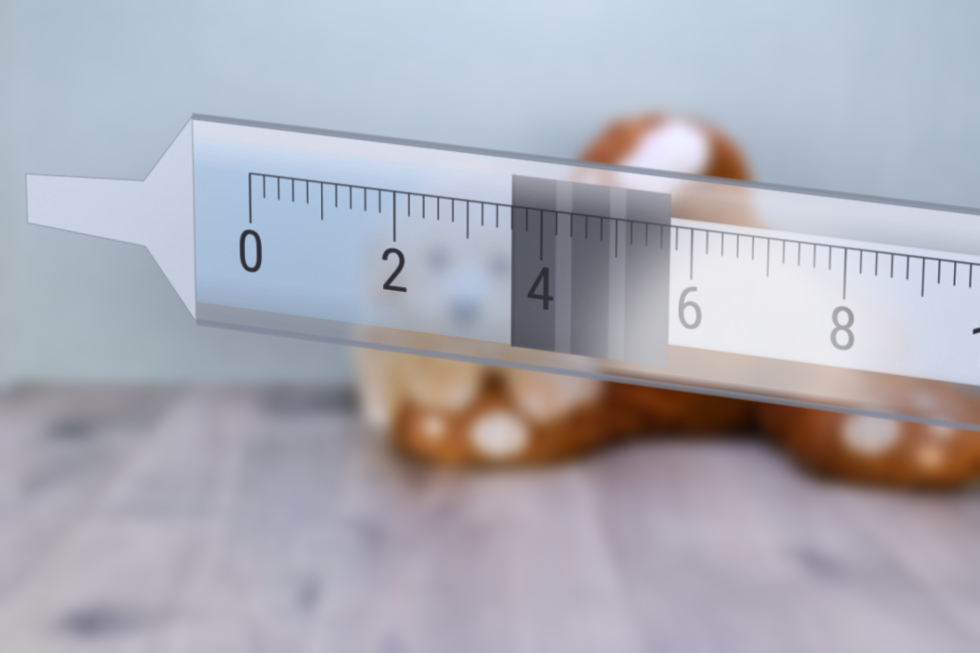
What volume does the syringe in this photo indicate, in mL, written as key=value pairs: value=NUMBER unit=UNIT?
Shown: value=3.6 unit=mL
